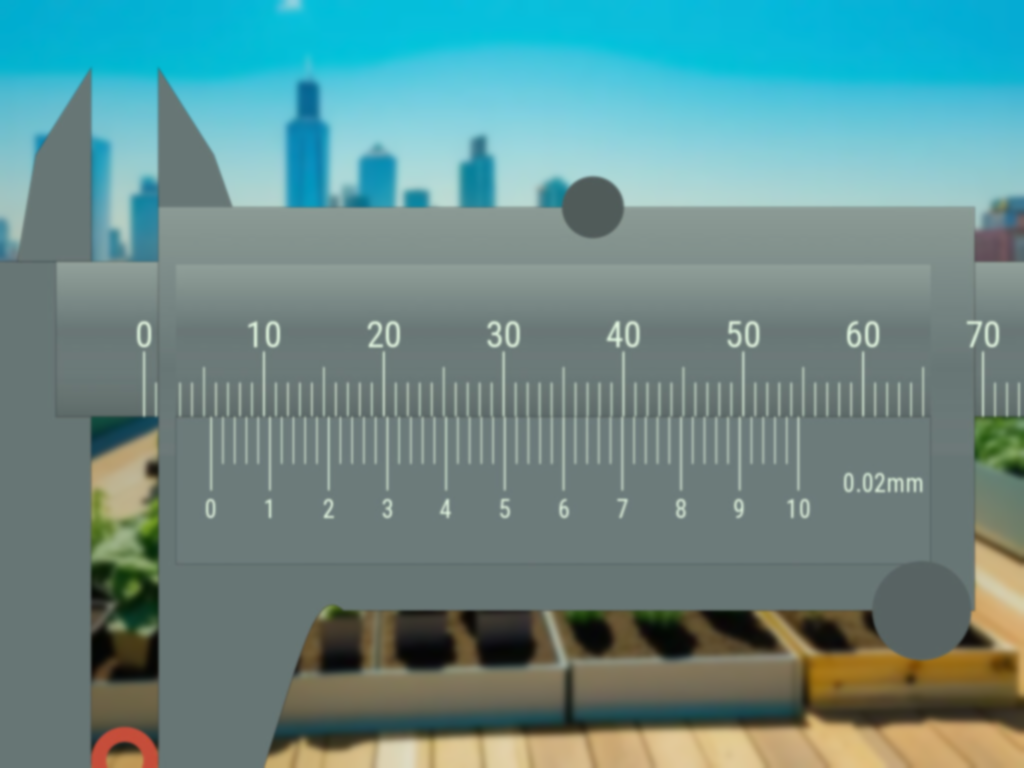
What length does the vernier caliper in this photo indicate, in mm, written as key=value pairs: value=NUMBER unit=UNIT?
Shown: value=5.6 unit=mm
